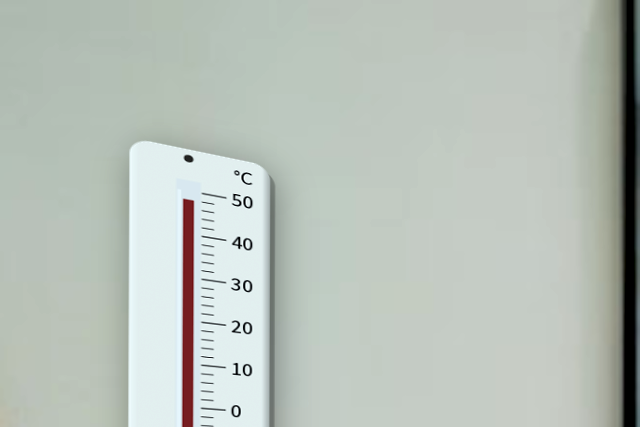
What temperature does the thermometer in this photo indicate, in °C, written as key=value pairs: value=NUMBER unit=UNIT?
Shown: value=48 unit=°C
